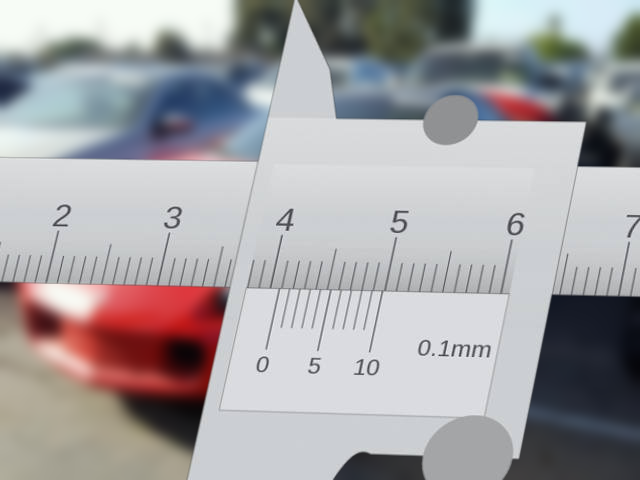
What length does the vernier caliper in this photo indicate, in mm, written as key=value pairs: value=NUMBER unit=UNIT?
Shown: value=40.8 unit=mm
